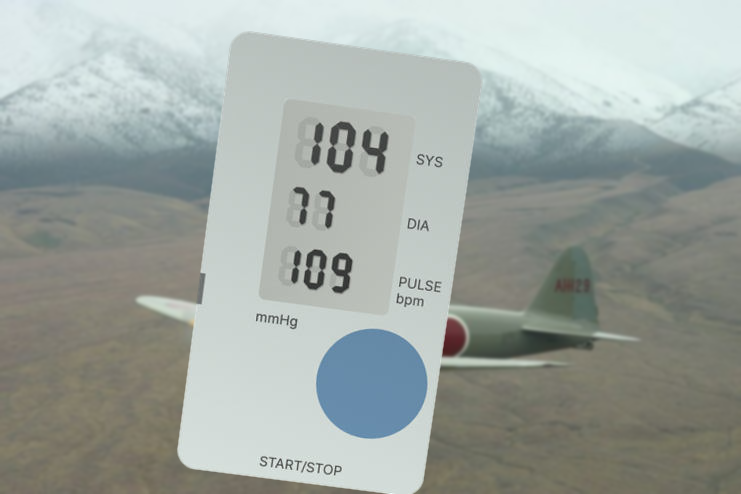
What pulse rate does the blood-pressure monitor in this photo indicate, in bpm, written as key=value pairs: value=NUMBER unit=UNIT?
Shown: value=109 unit=bpm
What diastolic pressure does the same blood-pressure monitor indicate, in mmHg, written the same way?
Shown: value=77 unit=mmHg
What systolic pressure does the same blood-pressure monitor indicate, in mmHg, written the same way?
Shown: value=104 unit=mmHg
